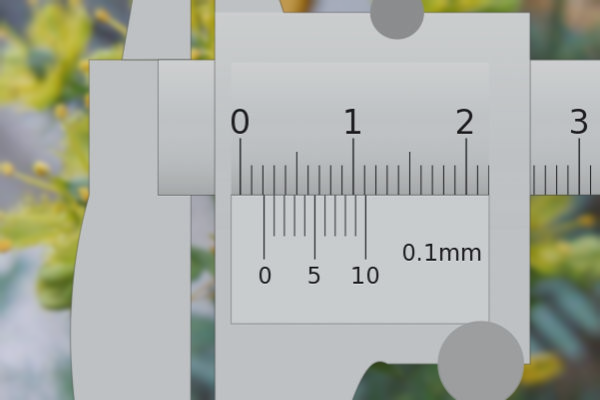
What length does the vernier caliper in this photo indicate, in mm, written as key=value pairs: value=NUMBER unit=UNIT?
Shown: value=2.1 unit=mm
